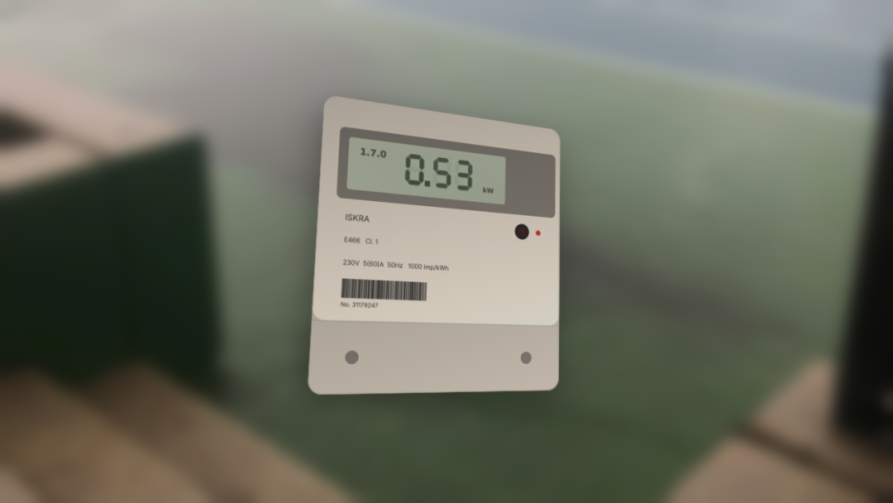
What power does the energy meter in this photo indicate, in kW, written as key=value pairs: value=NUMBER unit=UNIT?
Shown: value=0.53 unit=kW
